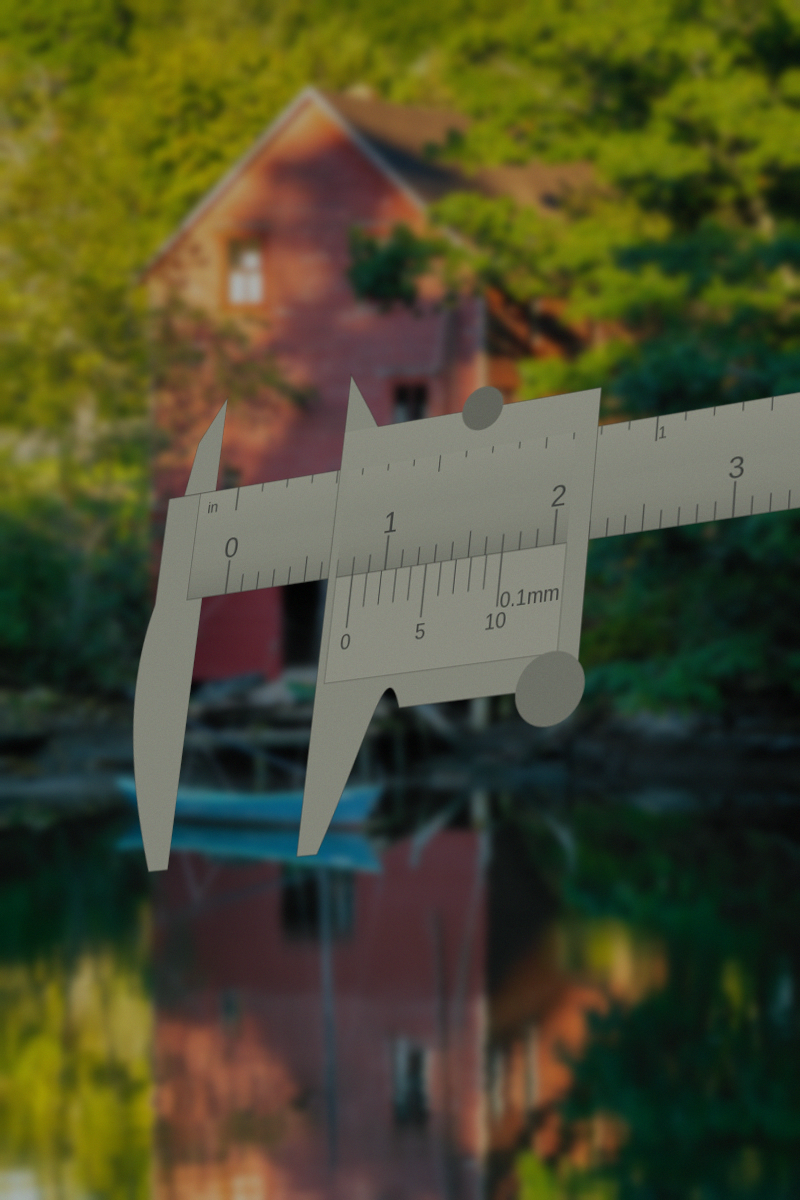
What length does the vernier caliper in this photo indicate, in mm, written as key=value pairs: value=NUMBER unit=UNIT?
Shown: value=8.0 unit=mm
